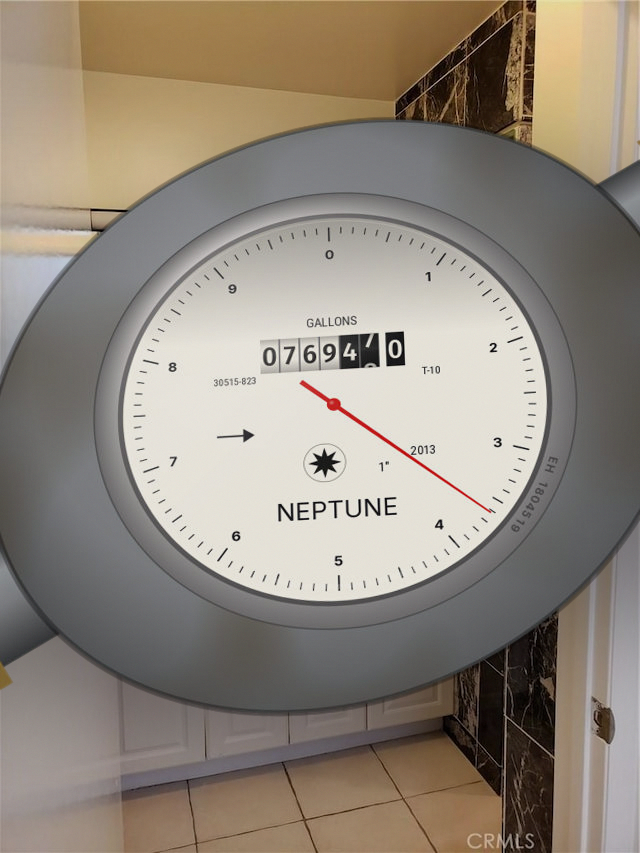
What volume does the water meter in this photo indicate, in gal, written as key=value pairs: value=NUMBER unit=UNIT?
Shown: value=769473.6 unit=gal
